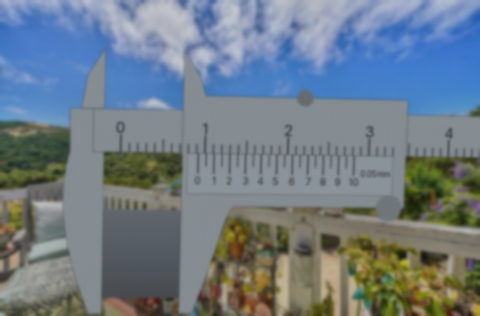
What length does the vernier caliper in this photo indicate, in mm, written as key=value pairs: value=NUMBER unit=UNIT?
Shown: value=9.2 unit=mm
